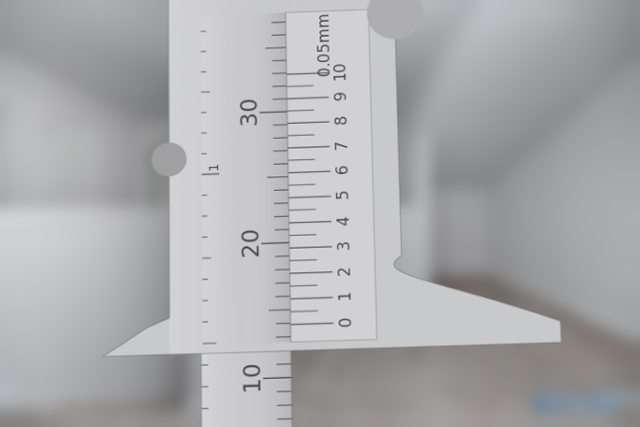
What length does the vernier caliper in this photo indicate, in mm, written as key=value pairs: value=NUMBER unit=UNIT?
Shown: value=13.9 unit=mm
